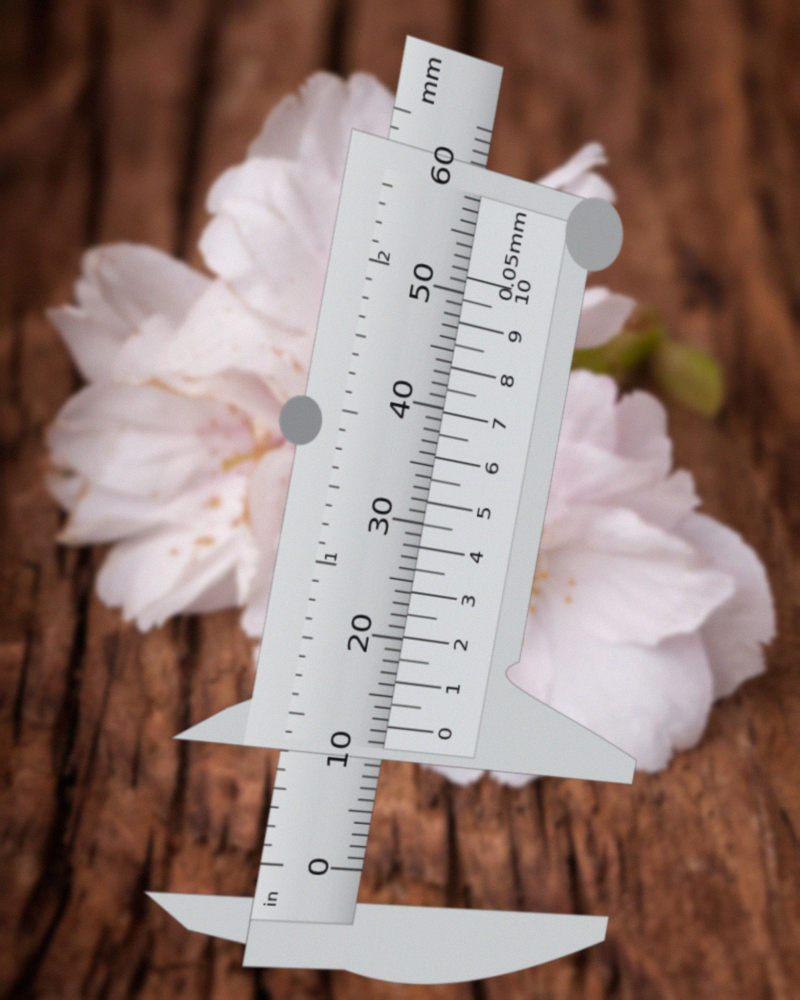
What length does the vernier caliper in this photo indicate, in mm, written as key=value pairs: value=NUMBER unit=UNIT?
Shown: value=12.4 unit=mm
